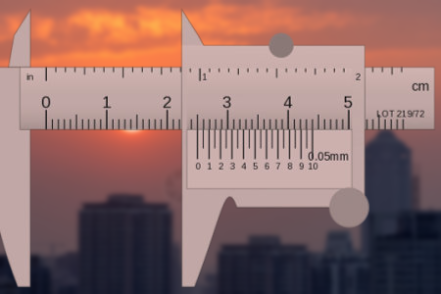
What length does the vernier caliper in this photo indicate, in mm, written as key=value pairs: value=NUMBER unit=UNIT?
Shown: value=25.0 unit=mm
